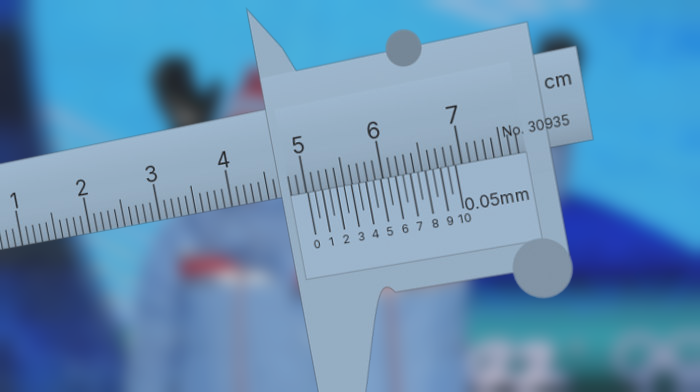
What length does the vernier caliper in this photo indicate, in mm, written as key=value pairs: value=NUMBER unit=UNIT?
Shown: value=50.2 unit=mm
